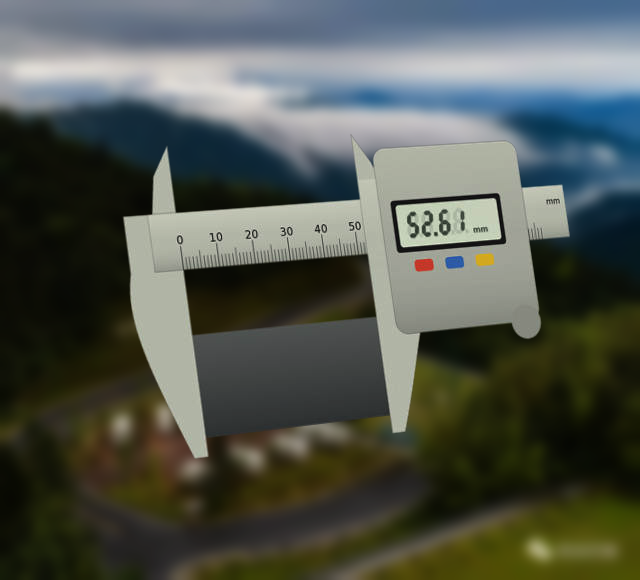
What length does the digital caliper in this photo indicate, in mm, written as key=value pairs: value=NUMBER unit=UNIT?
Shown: value=52.61 unit=mm
